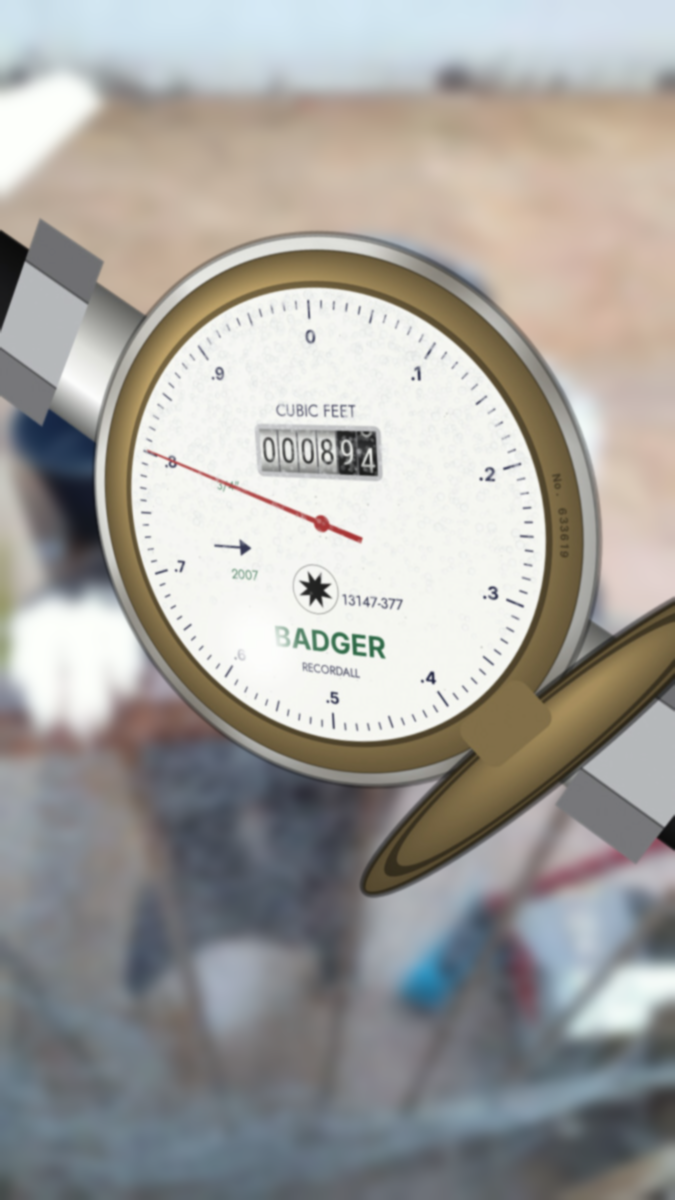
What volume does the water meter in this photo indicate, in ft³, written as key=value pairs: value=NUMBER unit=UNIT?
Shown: value=893.80 unit=ft³
